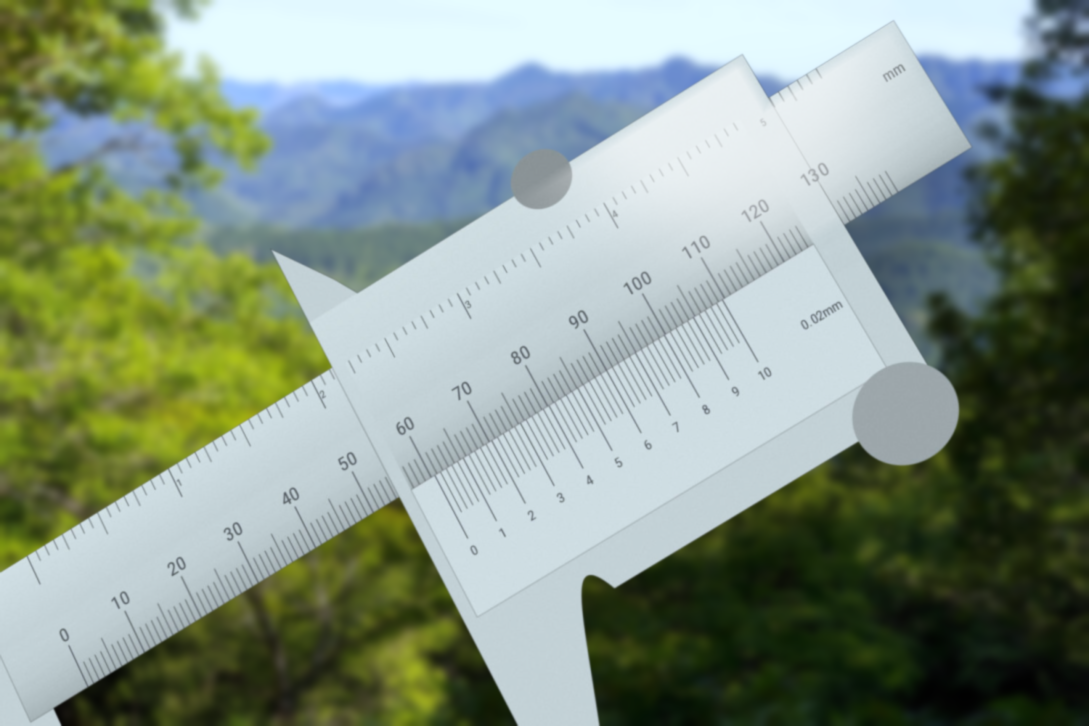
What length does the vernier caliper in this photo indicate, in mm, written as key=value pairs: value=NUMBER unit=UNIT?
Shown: value=60.6 unit=mm
